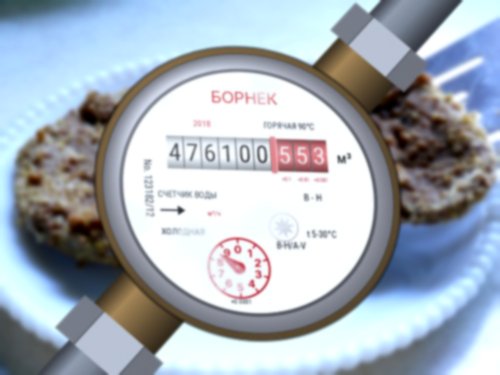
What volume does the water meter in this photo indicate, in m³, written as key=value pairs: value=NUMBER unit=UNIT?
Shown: value=476100.5538 unit=m³
